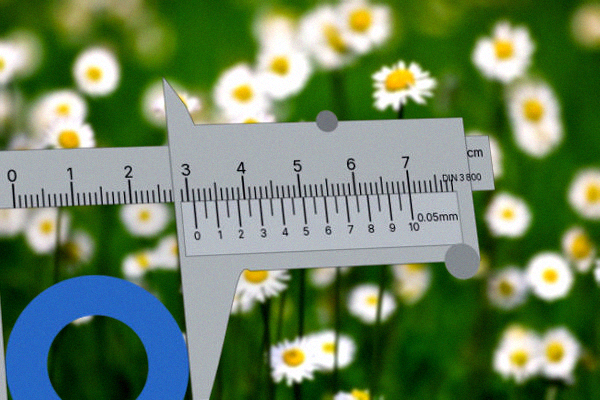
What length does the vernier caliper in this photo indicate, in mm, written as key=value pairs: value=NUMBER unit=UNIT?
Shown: value=31.0 unit=mm
